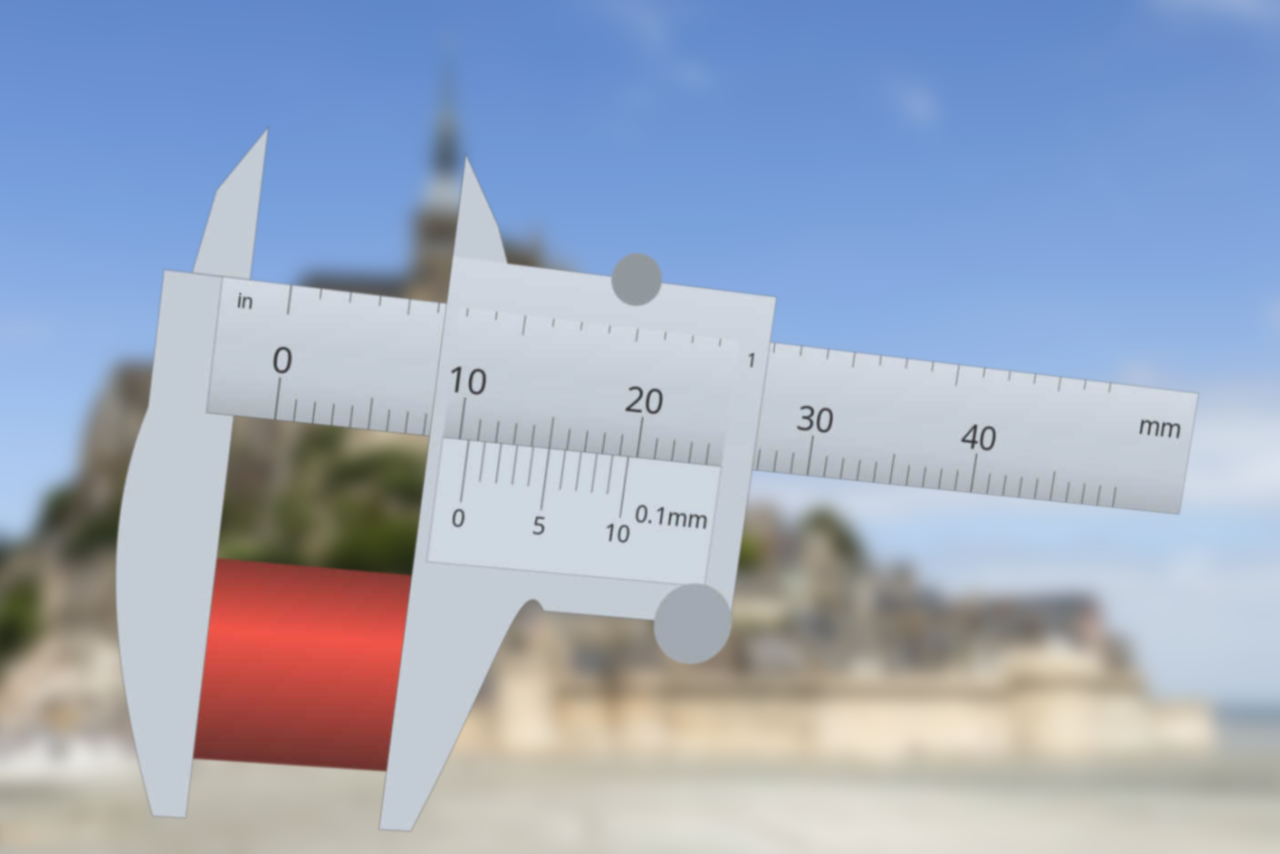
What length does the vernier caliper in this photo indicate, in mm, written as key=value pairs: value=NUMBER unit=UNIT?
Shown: value=10.5 unit=mm
